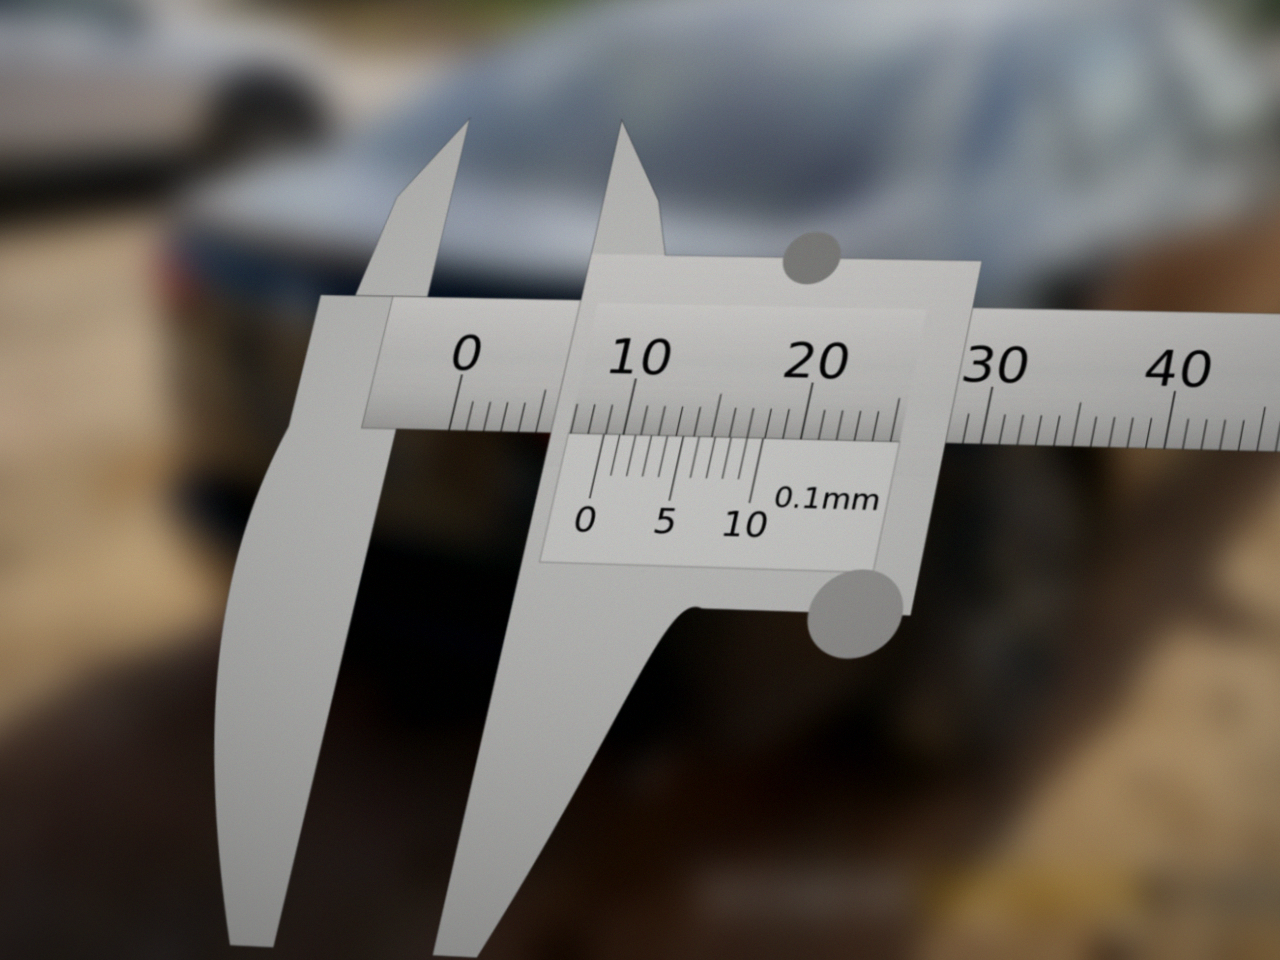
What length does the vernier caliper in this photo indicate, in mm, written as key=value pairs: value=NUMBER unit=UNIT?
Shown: value=8.9 unit=mm
